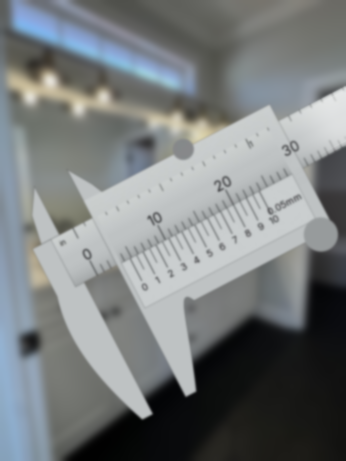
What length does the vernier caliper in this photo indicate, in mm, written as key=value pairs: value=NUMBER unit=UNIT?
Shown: value=4.8 unit=mm
